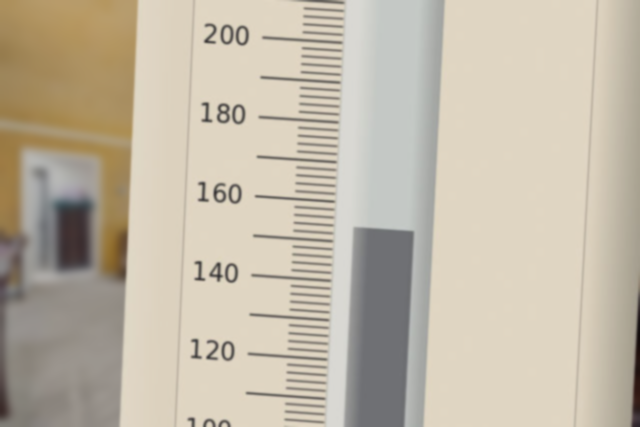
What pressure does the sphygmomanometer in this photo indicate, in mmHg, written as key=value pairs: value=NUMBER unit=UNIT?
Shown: value=154 unit=mmHg
